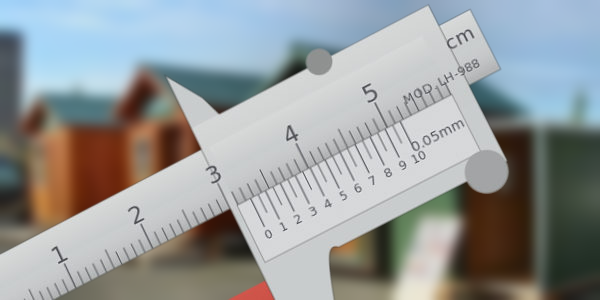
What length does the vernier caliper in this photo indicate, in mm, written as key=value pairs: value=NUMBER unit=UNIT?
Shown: value=32.6 unit=mm
